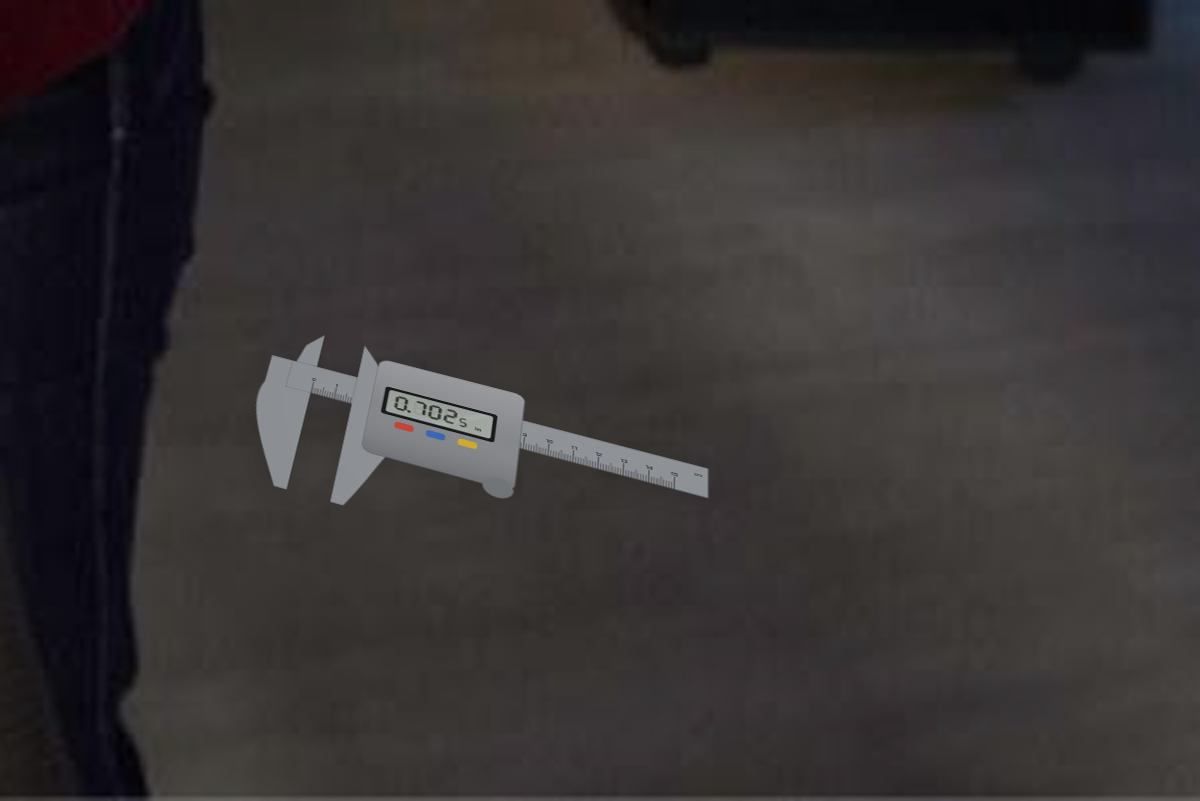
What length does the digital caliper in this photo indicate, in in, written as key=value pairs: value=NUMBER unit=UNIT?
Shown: value=0.7025 unit=in
